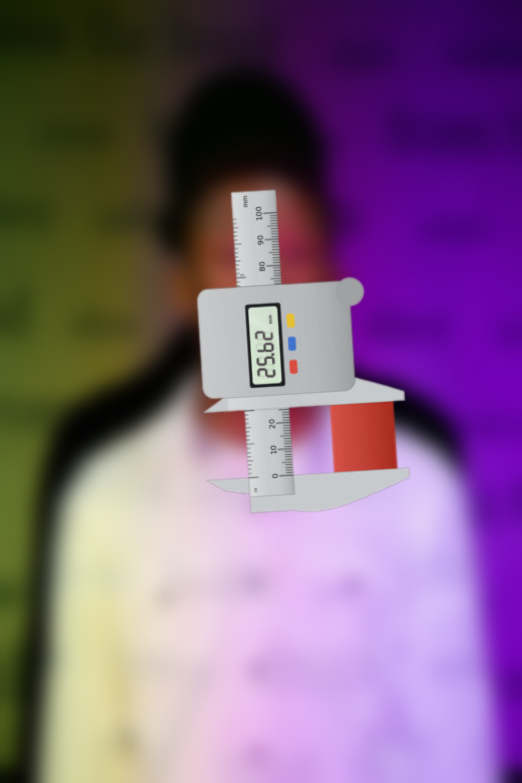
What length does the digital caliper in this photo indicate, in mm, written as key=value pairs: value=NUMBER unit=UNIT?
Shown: value=25.62 unit=mm
